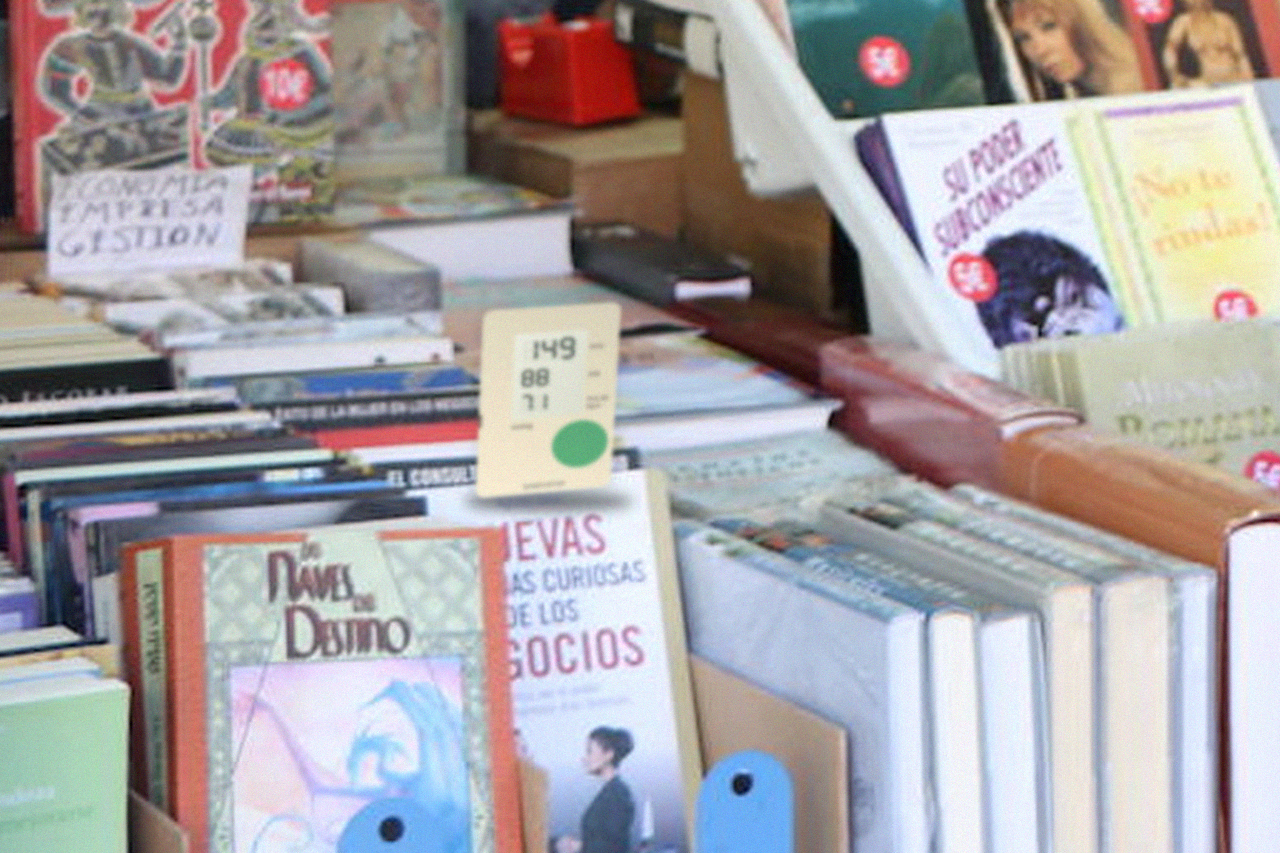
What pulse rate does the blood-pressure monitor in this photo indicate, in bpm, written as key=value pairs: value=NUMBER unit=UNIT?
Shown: value=71 unit=bpm
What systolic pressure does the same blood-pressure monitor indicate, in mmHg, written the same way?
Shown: value=149 unit=mmHg
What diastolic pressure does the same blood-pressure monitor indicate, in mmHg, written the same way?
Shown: value=88 unit=mmHg
